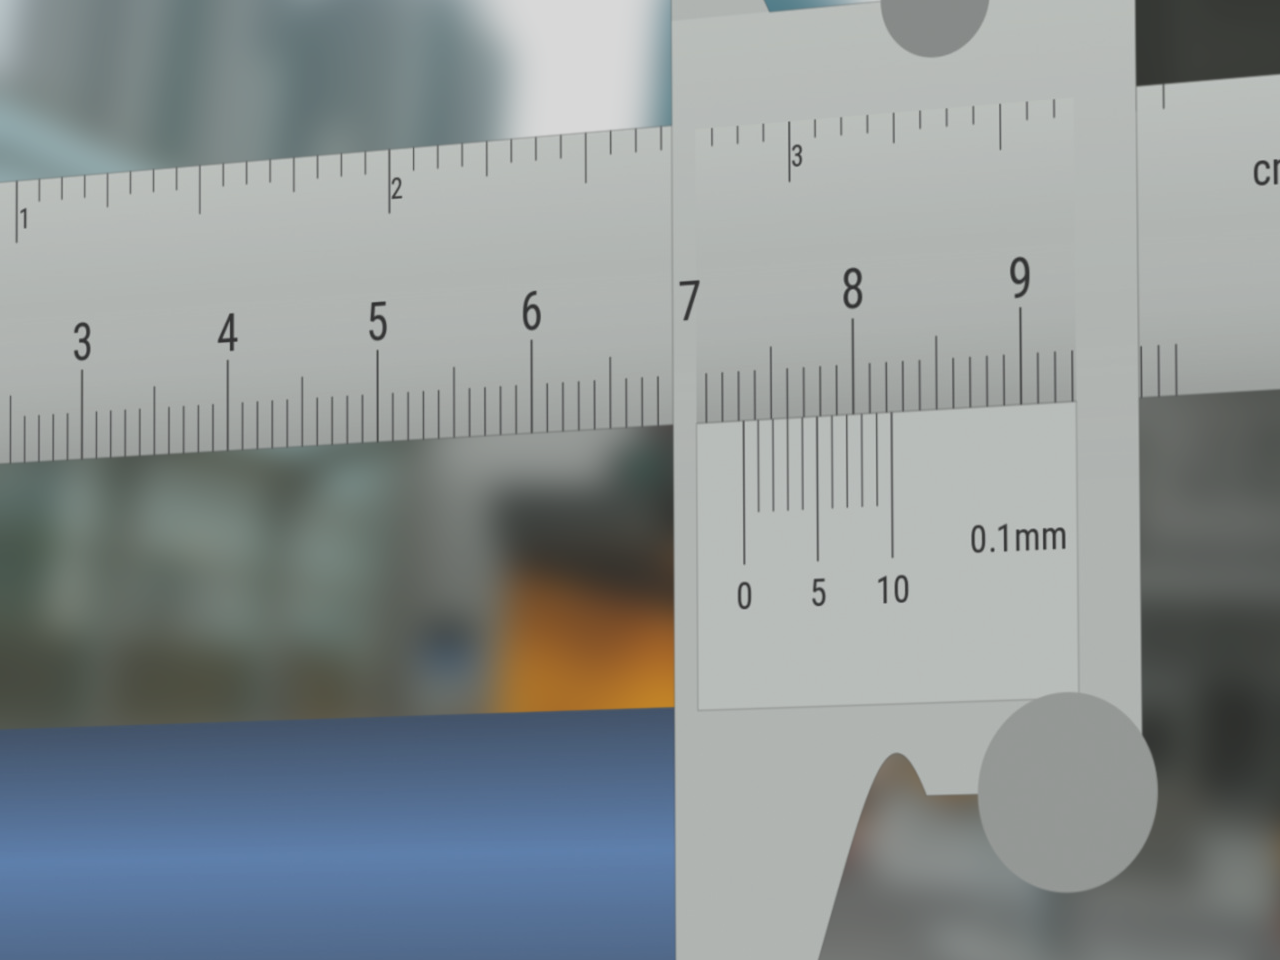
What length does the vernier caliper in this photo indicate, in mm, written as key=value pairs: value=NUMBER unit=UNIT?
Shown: value=73.3 unit=mm
